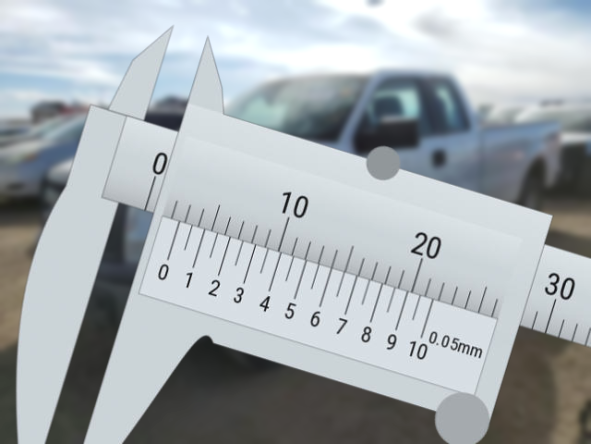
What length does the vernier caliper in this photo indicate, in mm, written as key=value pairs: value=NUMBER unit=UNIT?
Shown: value=2.6 unit=mm
